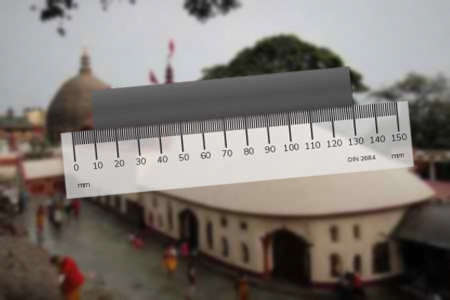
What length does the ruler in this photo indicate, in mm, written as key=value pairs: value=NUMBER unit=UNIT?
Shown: value=120 unit=mm
